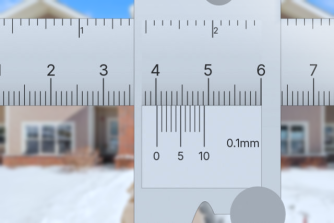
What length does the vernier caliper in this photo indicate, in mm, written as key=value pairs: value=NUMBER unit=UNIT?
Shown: value=40.2 unit=mm
